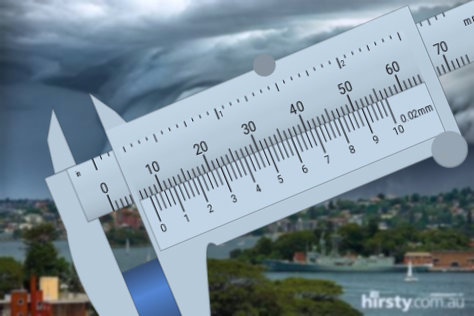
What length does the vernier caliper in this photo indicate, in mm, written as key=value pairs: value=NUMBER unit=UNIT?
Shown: value=7.5 unit=mm
